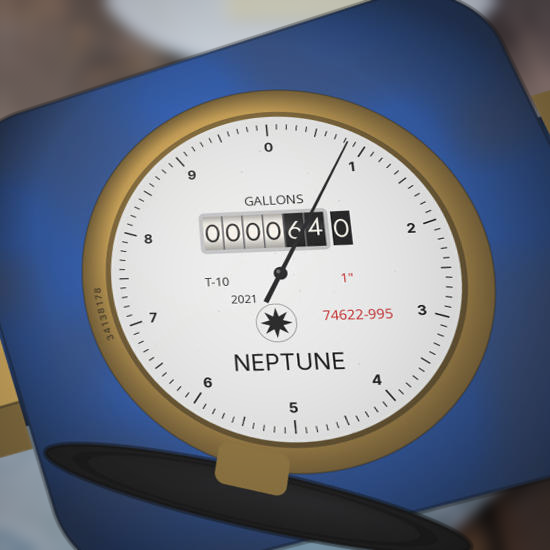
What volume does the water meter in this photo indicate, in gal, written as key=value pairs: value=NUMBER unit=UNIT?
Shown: value=640.8 unit=gal
